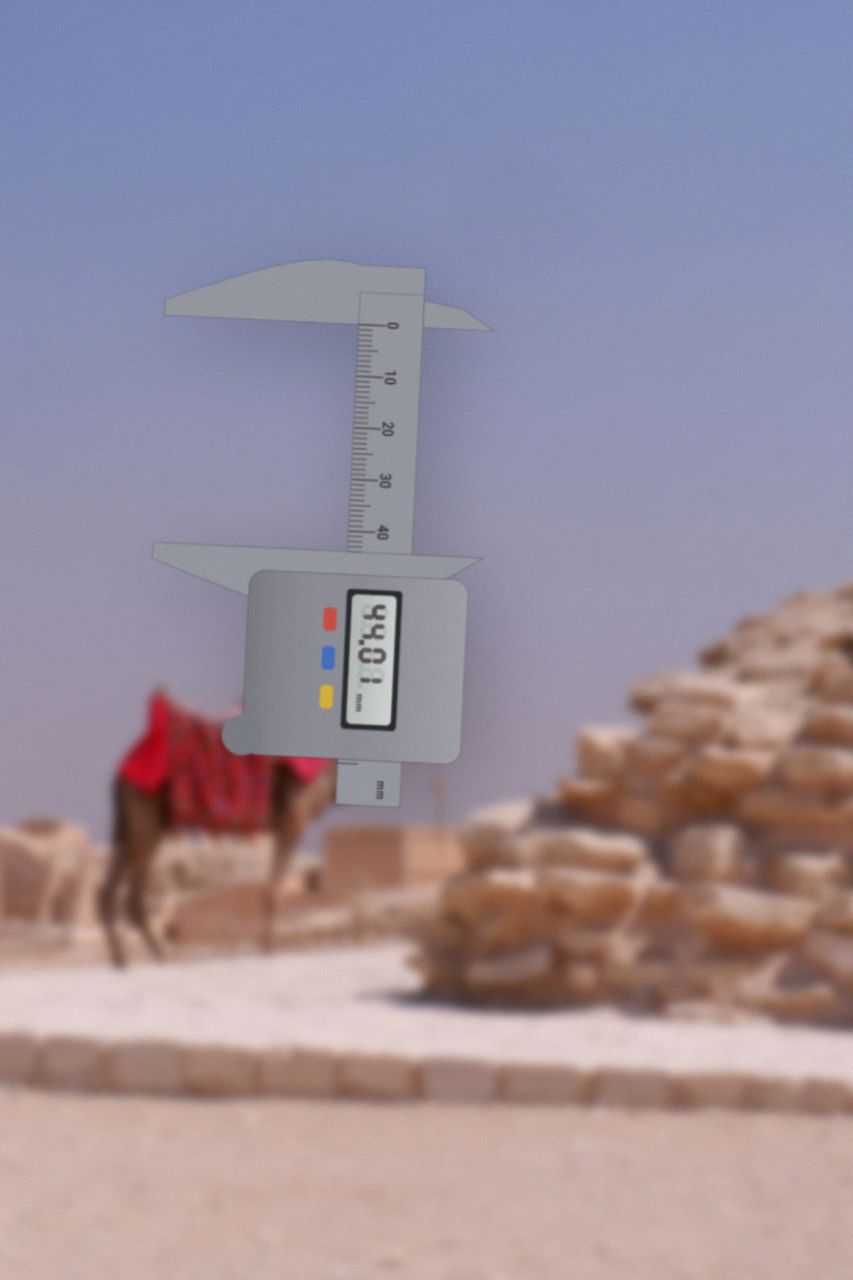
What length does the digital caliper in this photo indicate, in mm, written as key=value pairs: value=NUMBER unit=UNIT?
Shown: value=44.01 unit=mm
